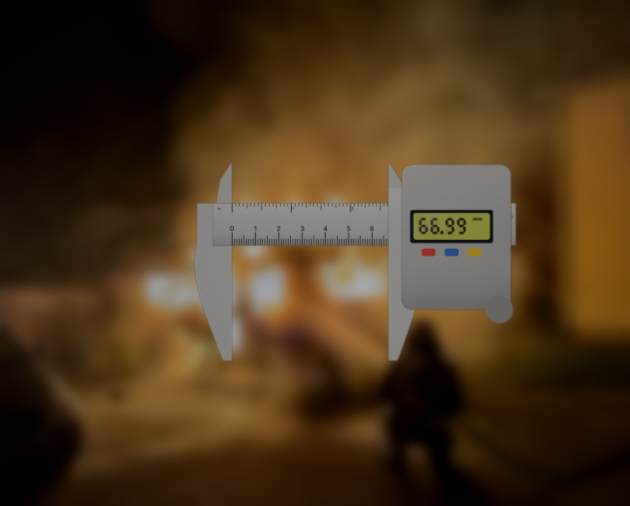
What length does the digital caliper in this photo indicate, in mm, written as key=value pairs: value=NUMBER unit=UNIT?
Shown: value=66.99 unit=mm
